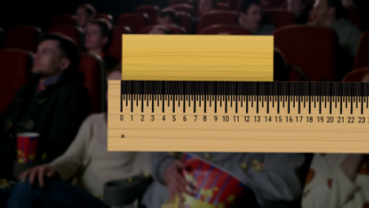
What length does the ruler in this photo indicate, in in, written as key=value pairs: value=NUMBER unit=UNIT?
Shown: value=14.5 unit=in
